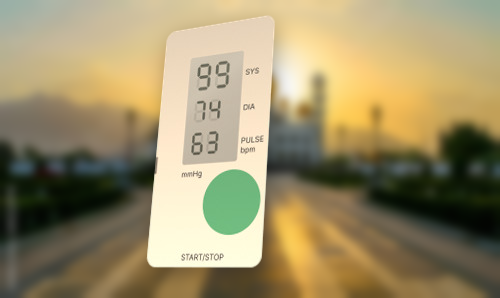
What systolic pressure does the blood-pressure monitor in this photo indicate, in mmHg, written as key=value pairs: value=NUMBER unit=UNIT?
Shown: value=99 unit=mmHg
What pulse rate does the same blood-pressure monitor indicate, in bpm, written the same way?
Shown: value=63 unit=bpm
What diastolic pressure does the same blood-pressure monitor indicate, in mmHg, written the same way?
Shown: value=74 unit=mmHg
